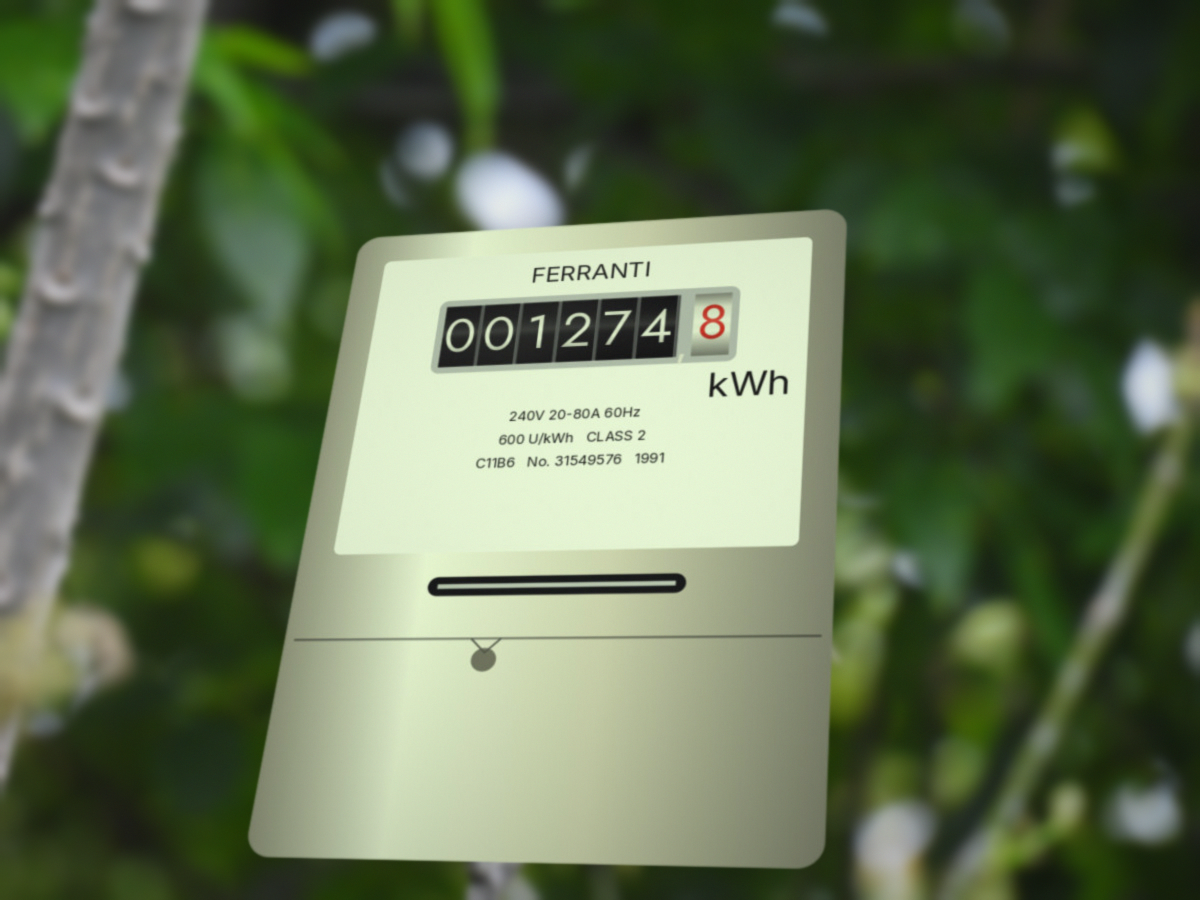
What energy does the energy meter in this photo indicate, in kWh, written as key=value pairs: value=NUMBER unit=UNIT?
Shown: value=1274.8 unit=kWh
